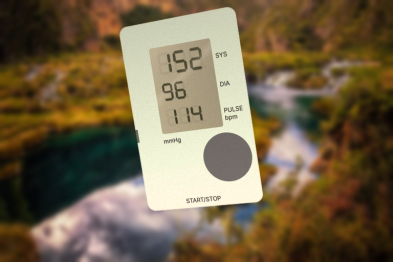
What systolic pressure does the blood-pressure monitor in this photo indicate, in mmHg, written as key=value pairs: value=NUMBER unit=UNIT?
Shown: value=152 unit=mmHg
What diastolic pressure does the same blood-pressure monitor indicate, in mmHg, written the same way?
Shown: value=96 unit=mmHg
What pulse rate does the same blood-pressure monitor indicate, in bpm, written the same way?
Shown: value=114 unit=bpm
